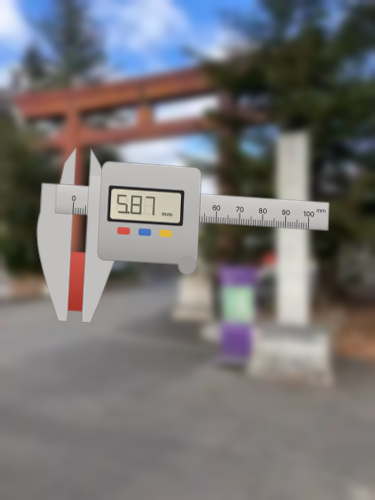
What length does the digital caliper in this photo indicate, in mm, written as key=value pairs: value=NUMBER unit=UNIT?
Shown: value=5.87 unit=mm
